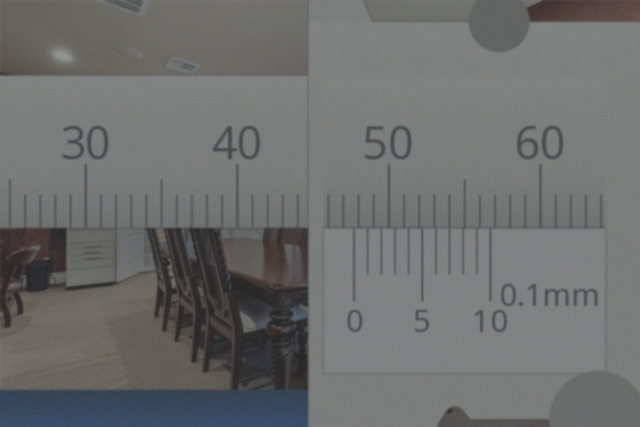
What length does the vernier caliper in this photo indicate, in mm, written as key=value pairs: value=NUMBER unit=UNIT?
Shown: value=47.7 unit=mm
